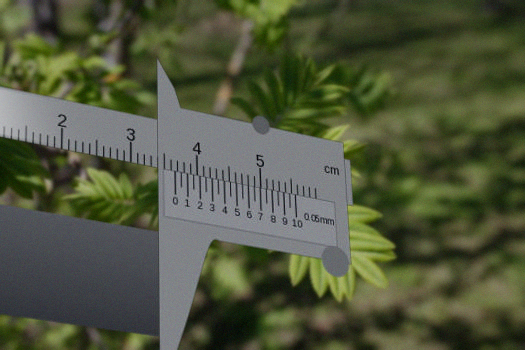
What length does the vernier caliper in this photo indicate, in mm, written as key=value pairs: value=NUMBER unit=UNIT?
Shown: value=36.6 unit=mm
